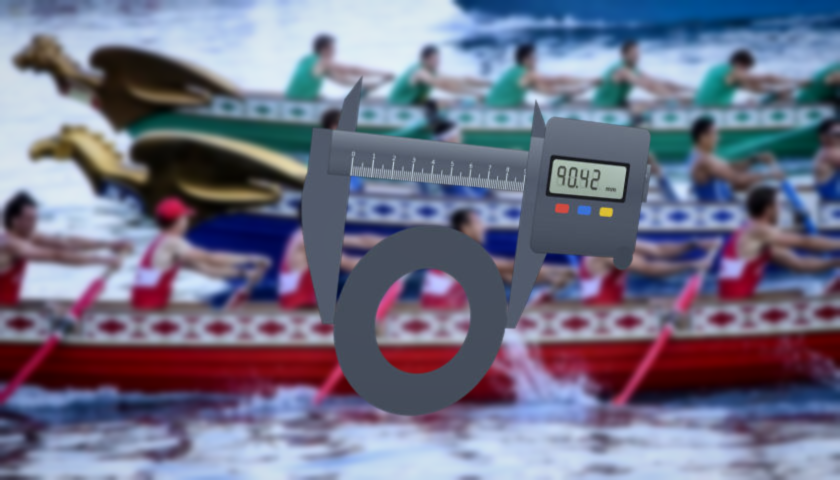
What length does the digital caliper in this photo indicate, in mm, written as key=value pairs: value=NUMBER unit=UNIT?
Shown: value=90.42 unit=mm
